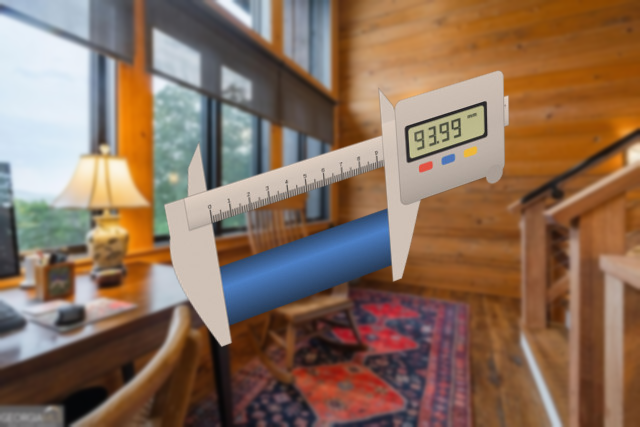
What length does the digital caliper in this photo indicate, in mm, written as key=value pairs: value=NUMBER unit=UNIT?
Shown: value=93.99 unit=mm
